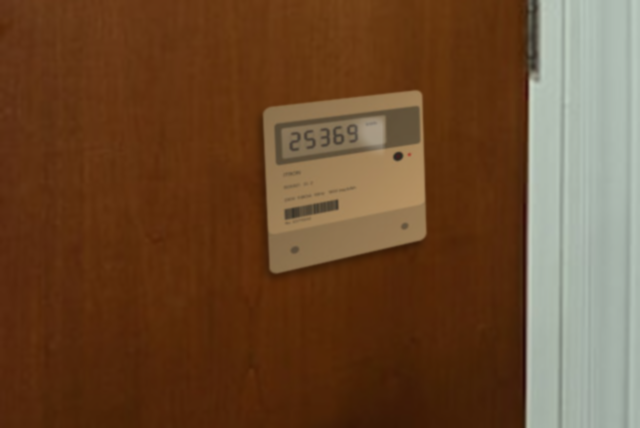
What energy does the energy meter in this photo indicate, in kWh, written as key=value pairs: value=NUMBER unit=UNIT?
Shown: value=25369 unit=kWh
